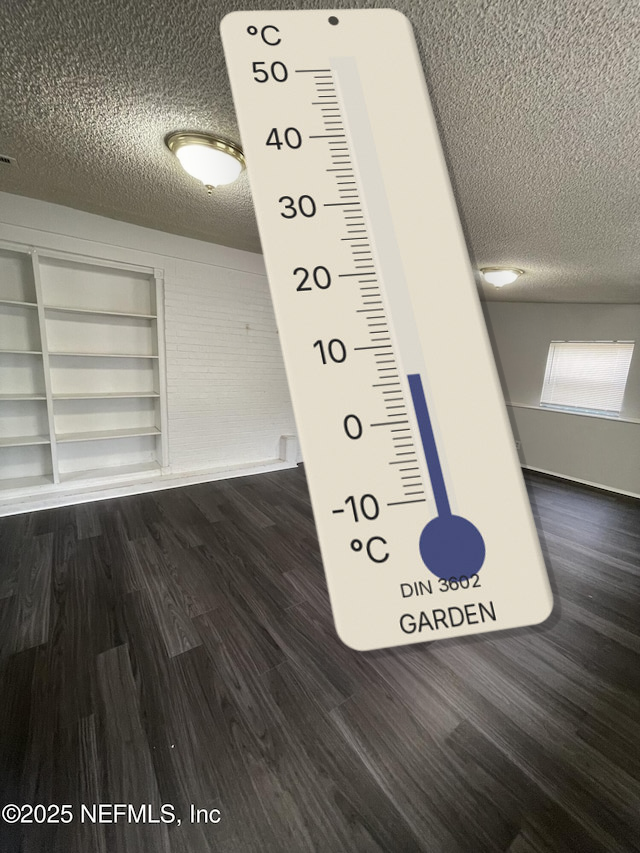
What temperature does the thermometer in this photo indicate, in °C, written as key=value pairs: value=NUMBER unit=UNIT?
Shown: value=6 unit=°C
